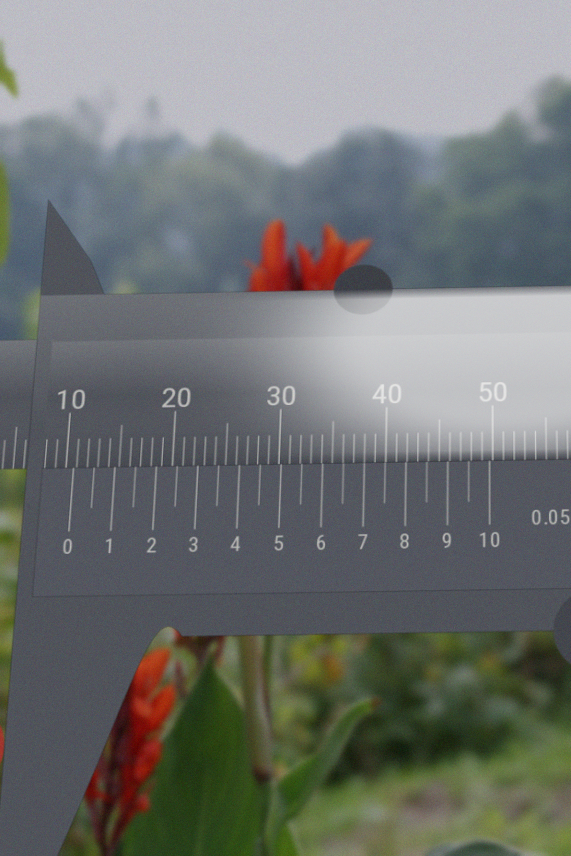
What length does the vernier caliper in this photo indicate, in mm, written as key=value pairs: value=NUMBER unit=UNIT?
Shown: value=10.7 unit=mm
